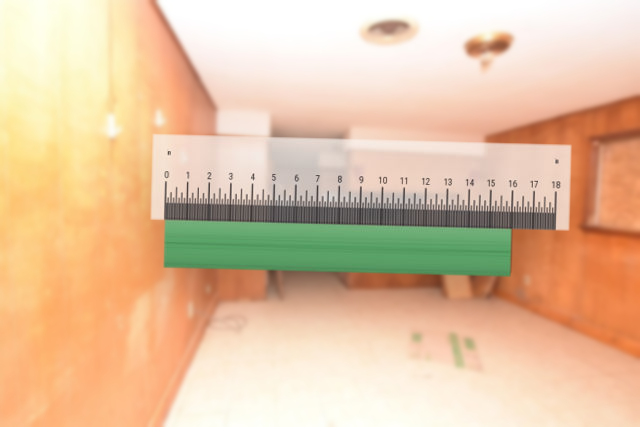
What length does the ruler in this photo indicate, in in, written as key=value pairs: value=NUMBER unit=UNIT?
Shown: value=16 unit=in
